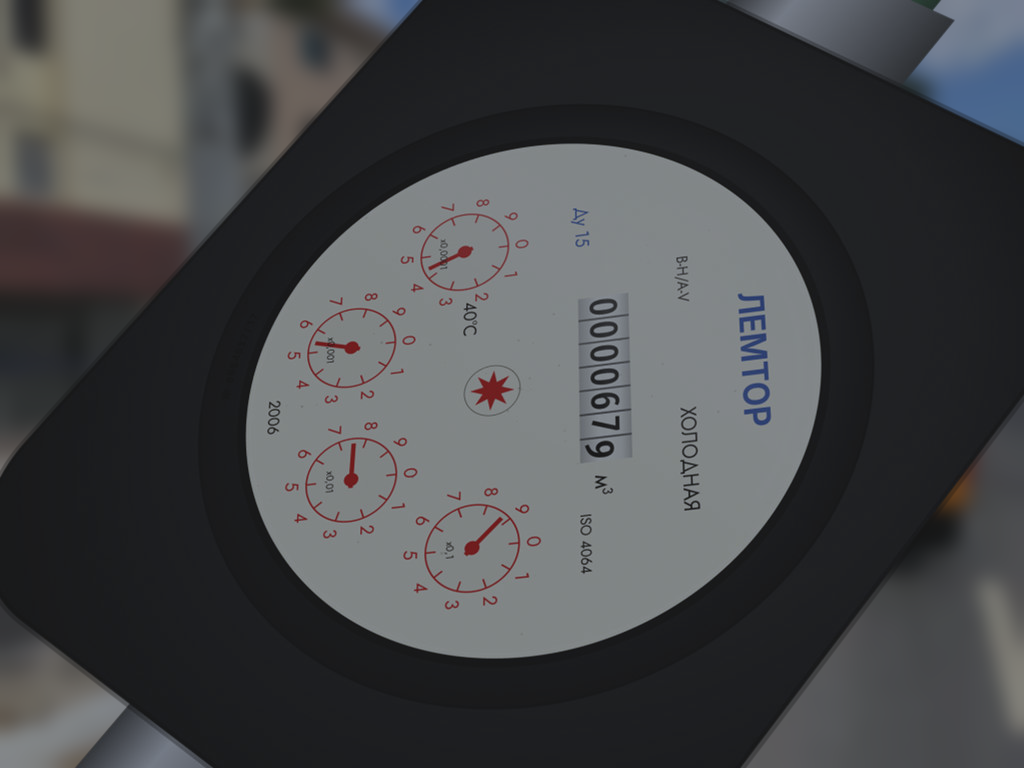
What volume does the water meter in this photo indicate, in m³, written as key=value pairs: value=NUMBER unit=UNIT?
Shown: value=678.8754 unit=m³
